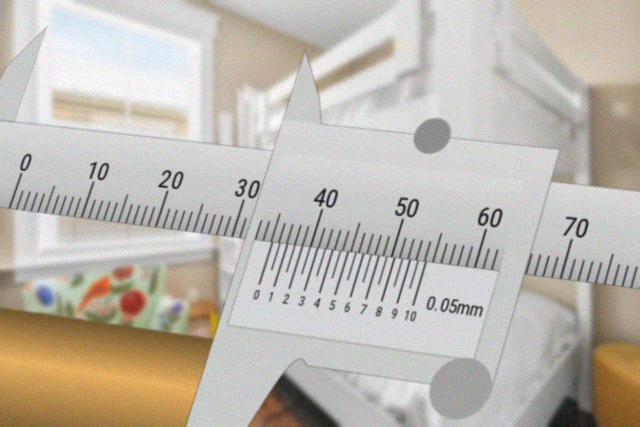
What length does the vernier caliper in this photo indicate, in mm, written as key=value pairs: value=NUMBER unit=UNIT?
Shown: value=35.2 unit=mm
